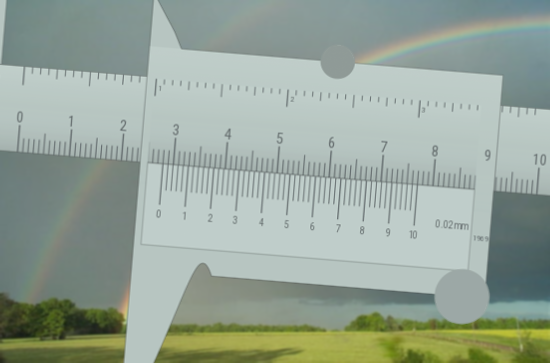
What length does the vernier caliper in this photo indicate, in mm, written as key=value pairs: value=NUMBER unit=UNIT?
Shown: value=28.0 unit=mm
